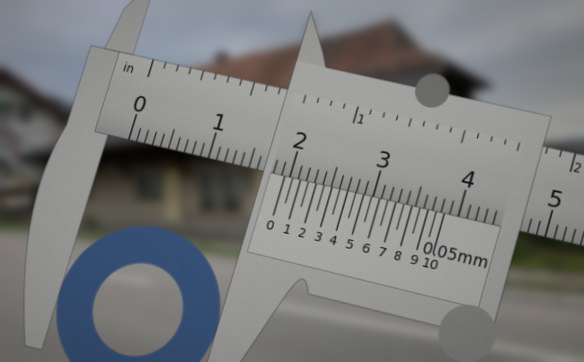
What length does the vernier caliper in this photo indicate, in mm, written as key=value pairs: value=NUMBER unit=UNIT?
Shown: value=19.4 unit=mm
